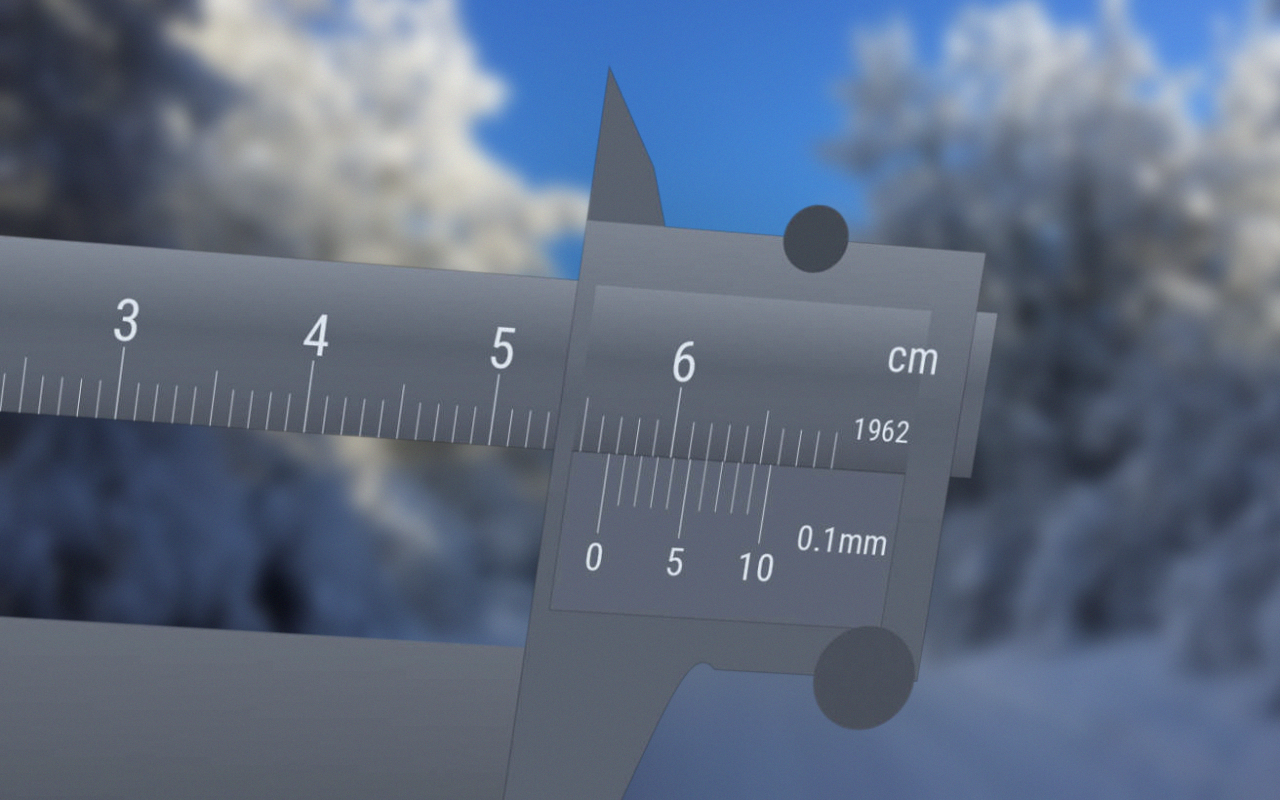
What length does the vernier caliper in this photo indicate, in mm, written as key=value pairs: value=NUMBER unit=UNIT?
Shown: value=56.6 unit=mm
